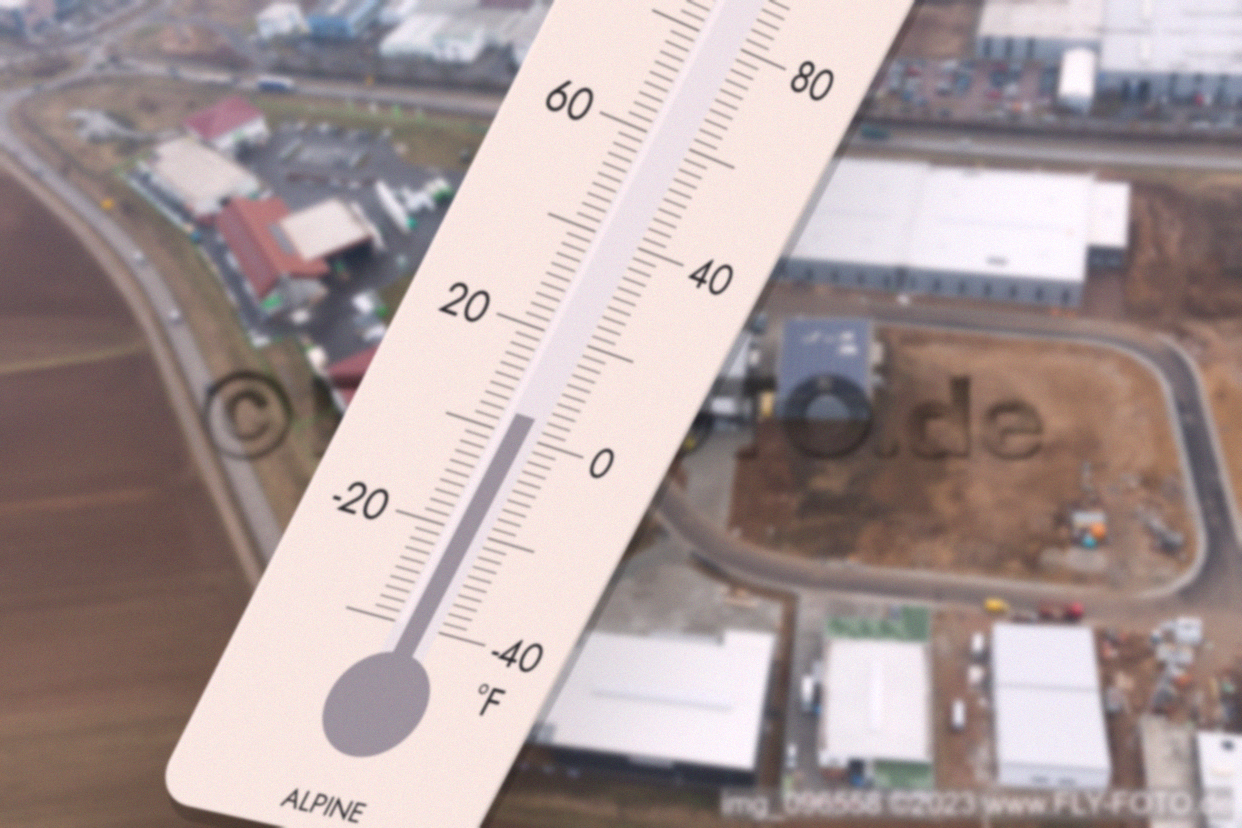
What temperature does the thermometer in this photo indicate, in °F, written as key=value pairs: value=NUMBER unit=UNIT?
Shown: value=4 unit=°F
